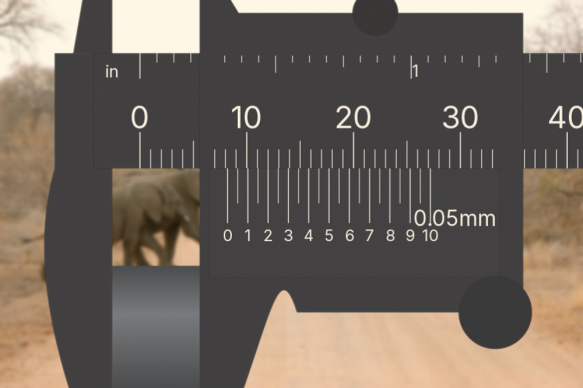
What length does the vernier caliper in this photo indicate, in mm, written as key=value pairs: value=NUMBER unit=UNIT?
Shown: value=8.2 unit=mm
